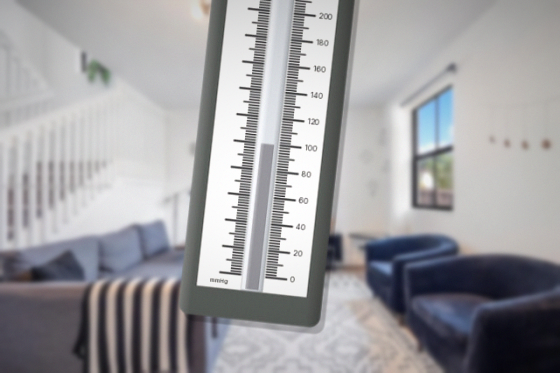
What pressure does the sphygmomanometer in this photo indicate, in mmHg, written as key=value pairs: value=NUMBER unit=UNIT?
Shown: value=100 unit=mmHg
